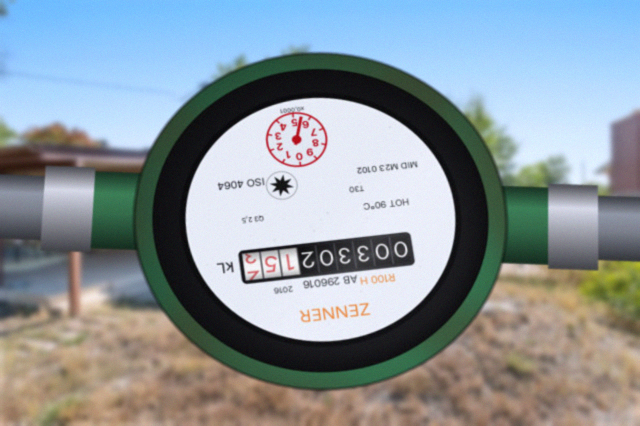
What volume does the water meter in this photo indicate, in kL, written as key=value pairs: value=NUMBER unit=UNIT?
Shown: value=3302.1525 unit=kL
